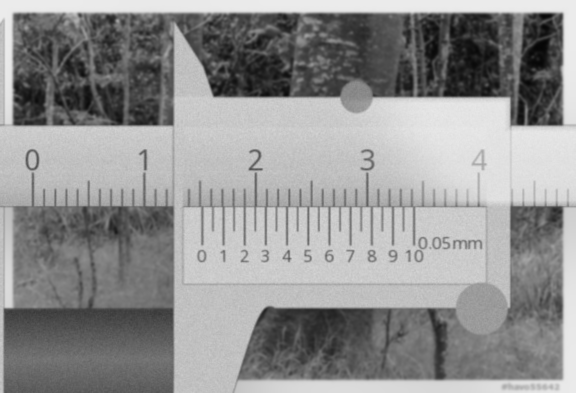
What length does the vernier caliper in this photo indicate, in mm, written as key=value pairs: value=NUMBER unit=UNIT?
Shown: value=15.2 unit=mm
